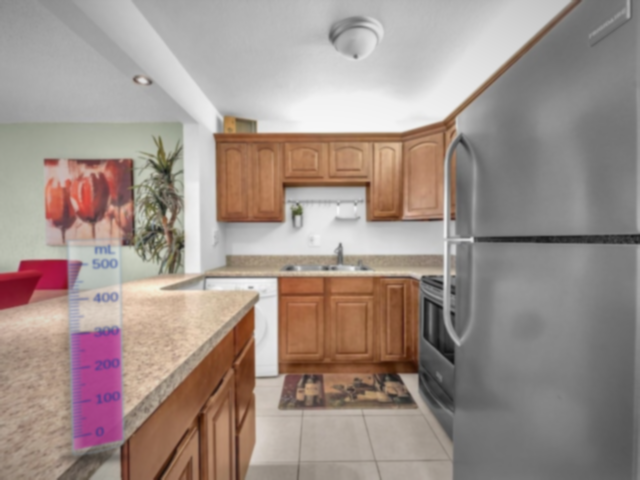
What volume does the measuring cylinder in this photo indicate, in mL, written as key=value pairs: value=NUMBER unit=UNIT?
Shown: value=300 unit=mL
